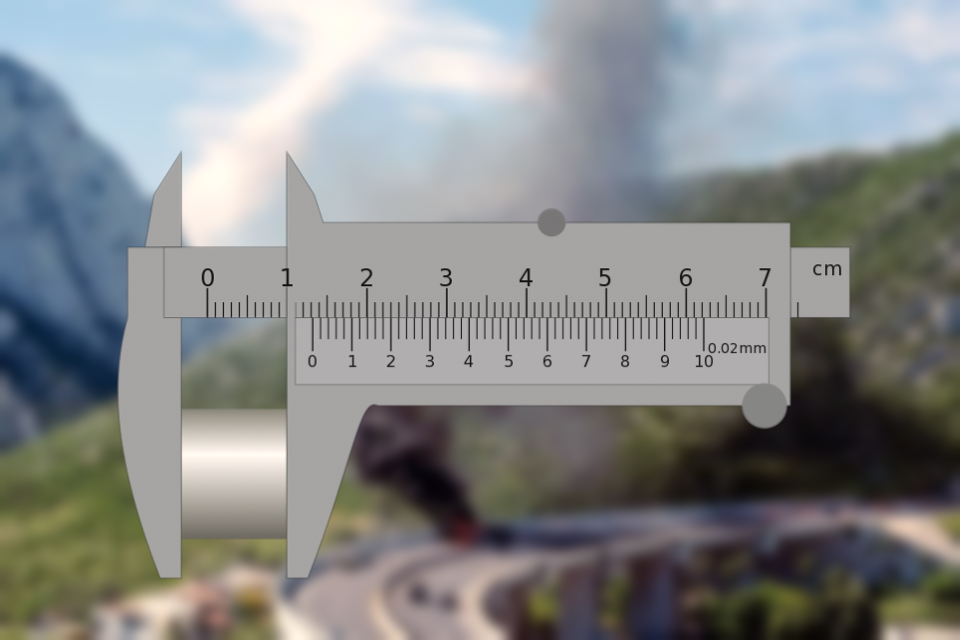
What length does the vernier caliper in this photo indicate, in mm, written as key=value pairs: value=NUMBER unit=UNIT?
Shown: value=13.2 unit=mm
